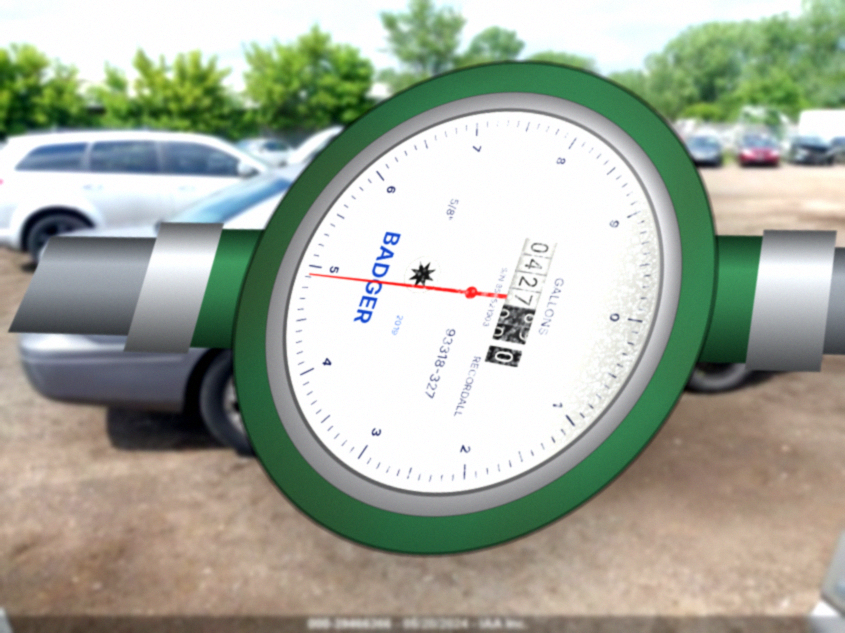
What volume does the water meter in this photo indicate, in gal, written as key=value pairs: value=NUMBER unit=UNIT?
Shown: value=427894.9 unit=gal
